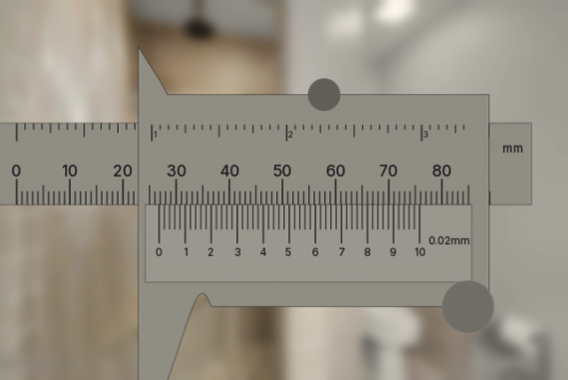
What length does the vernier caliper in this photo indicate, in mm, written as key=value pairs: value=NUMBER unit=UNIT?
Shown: value=26.8 unit=mm
